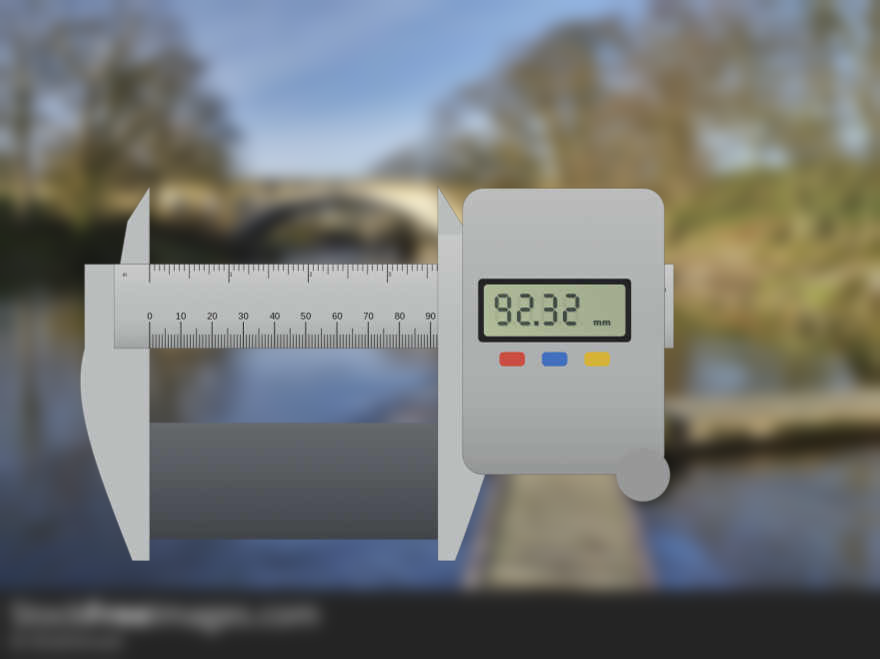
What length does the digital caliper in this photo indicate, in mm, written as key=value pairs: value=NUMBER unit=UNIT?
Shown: value=92.32 unit=mm
